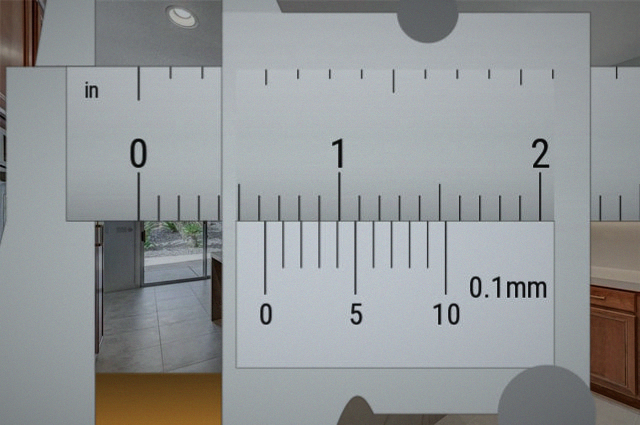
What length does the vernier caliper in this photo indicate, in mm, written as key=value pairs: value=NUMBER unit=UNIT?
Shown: value=6.3 unit=mm
